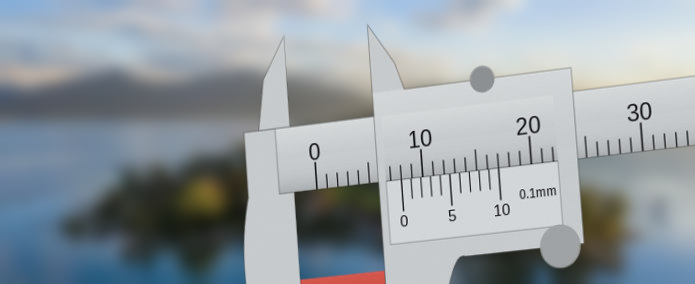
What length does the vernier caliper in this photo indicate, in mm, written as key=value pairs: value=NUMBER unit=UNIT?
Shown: value=8.0 unit=mm
